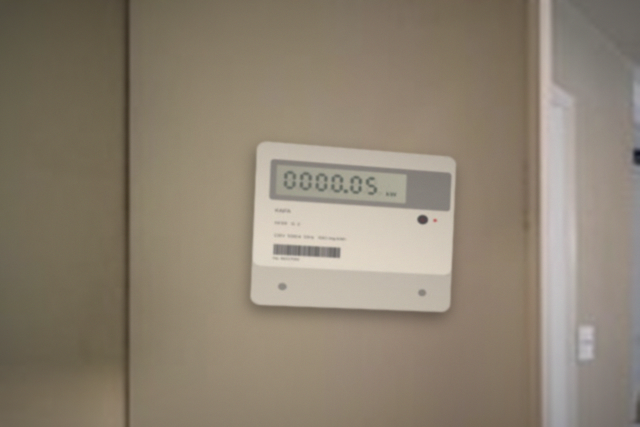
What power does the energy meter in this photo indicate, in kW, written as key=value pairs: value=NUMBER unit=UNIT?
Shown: value=0.05 unit=kW
